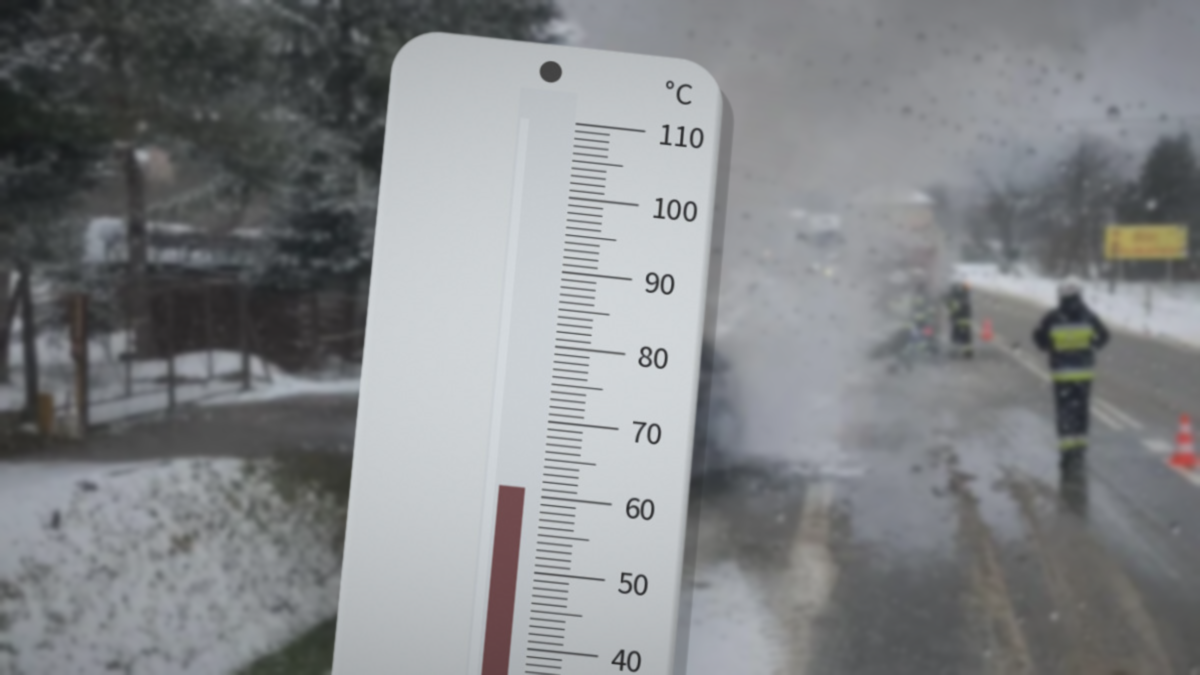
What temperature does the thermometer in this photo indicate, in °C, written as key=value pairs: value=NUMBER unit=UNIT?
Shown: value=61 unit=°C
